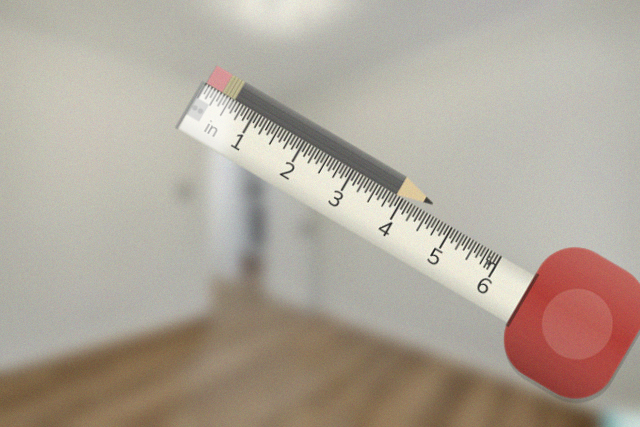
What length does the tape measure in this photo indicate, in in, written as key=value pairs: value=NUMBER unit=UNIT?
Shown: value=4.5 unit=in
